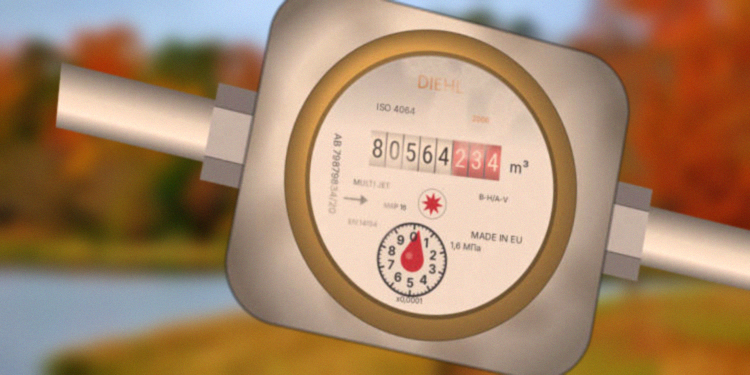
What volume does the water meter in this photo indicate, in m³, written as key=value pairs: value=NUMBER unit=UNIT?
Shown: value=80564.2340 unit=m³
